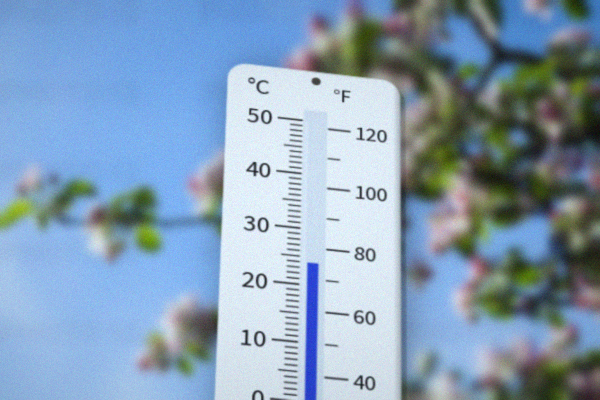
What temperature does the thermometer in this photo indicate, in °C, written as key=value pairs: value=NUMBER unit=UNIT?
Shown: value=24 unit=°C
